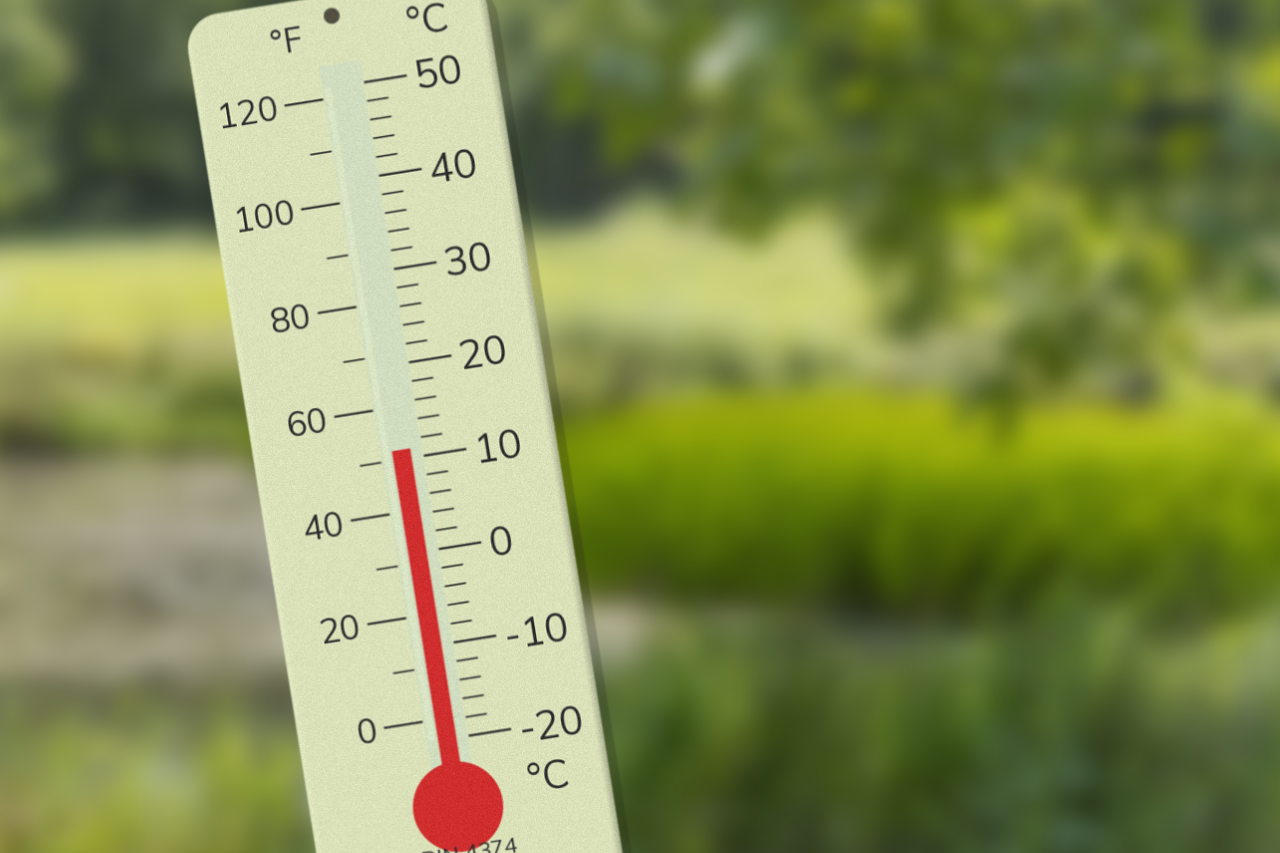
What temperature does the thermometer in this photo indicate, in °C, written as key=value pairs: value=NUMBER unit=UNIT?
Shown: value=11 unit=°C
